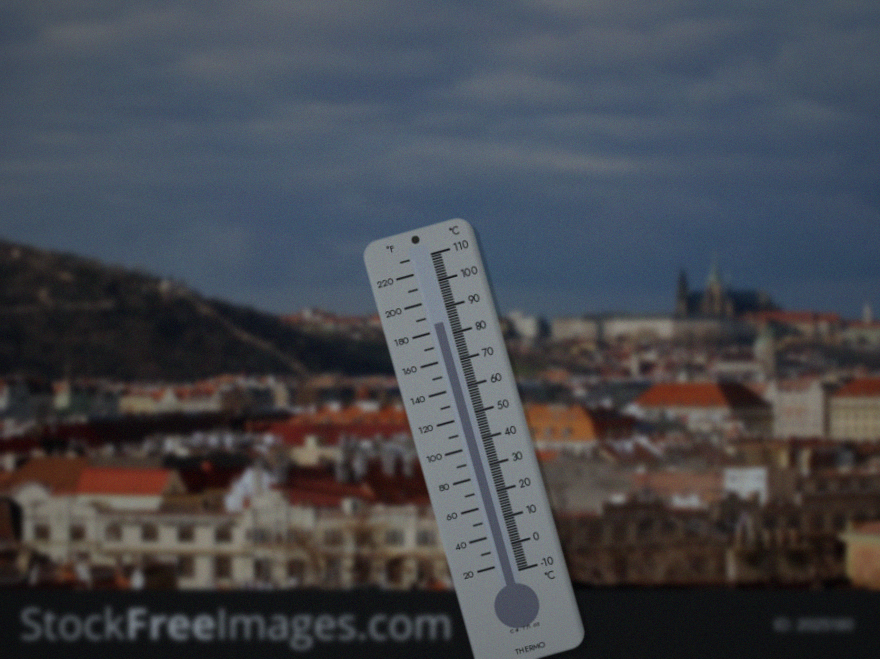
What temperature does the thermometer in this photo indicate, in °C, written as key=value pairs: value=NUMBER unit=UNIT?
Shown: value=85 unit=°C
